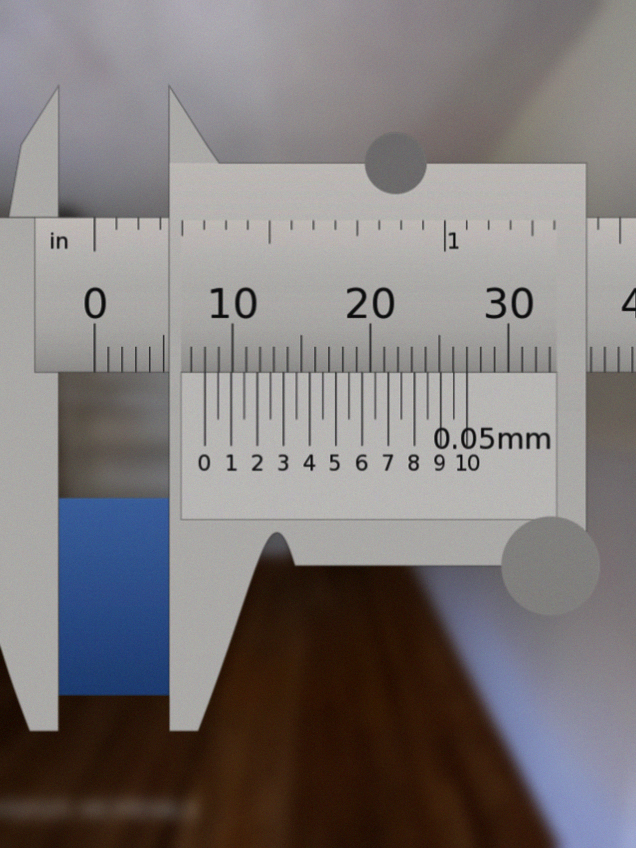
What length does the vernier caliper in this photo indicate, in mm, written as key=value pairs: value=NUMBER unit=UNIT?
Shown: value=8.0 unit=mm
